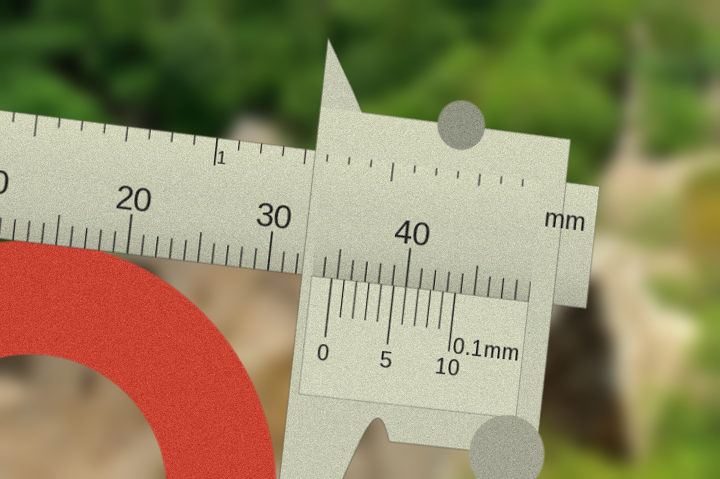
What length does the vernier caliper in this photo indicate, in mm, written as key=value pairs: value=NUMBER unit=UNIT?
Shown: value=34.6 unit=mm
